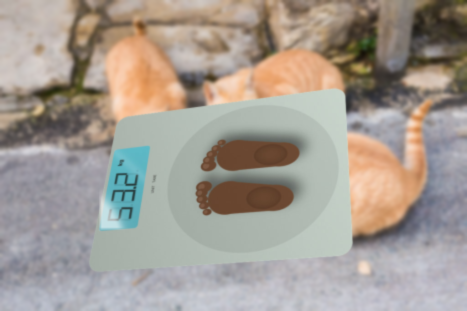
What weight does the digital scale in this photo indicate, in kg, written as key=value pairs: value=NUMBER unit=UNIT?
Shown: value=53.2 unit=kg
